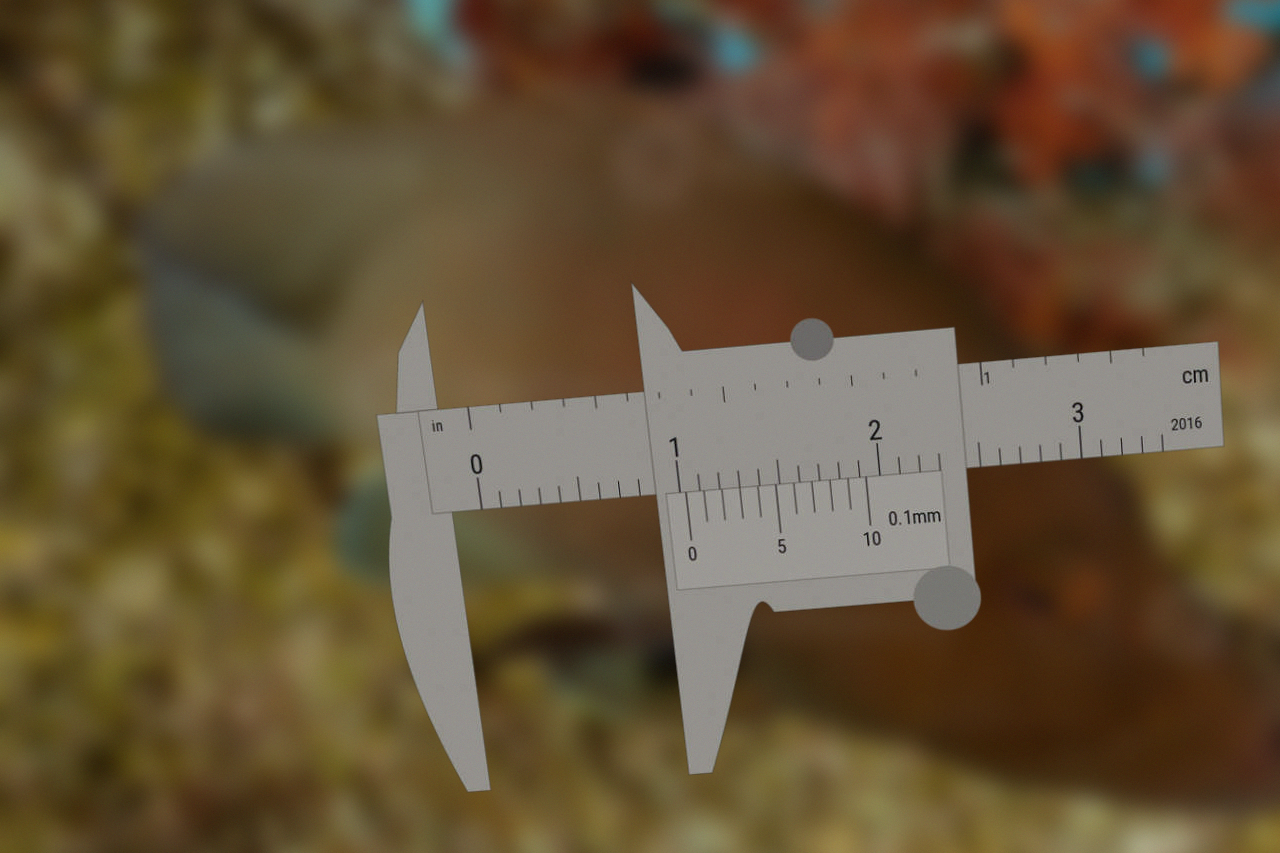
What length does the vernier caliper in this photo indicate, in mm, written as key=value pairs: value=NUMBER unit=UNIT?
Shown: value=10.3 unit=mm
